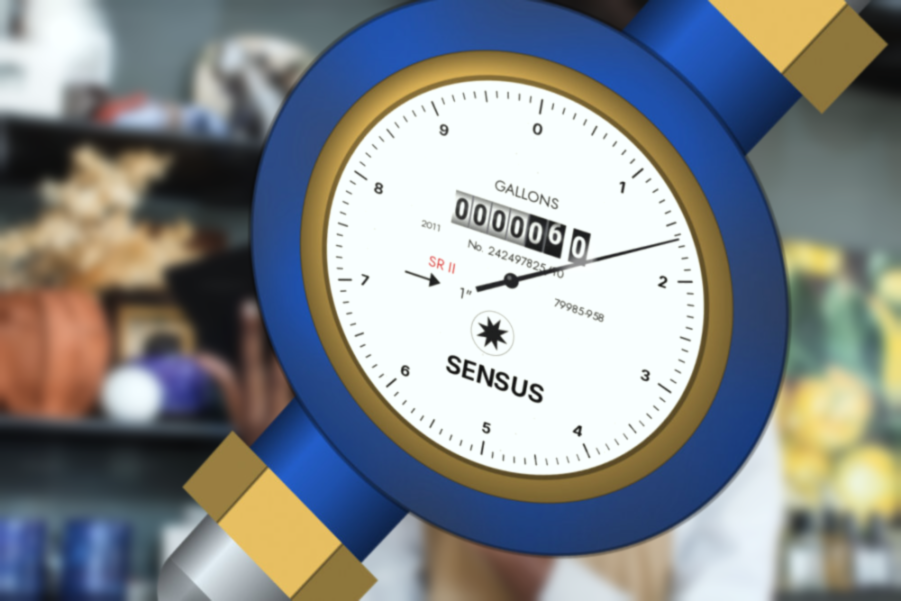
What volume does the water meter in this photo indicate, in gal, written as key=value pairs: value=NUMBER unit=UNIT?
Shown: value=61.6 unit=gal
